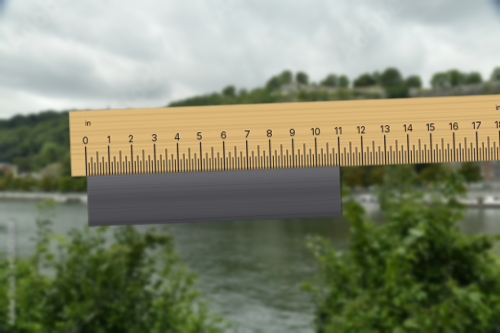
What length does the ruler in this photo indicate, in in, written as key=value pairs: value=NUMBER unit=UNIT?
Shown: value=11 unit=in
